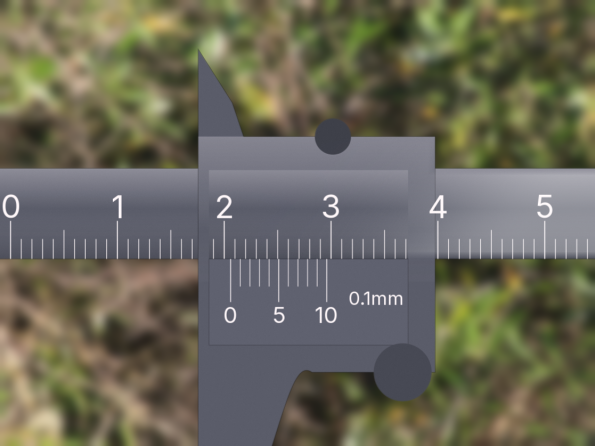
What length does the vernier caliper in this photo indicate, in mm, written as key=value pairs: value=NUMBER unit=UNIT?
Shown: value=20.6 unit=mm
